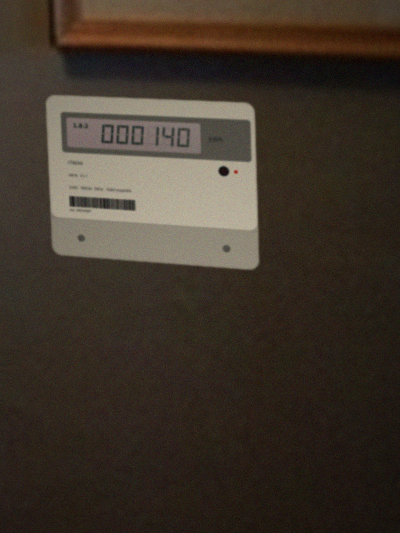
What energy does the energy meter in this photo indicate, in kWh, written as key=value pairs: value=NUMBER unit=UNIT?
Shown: value=140 unit=kWh
